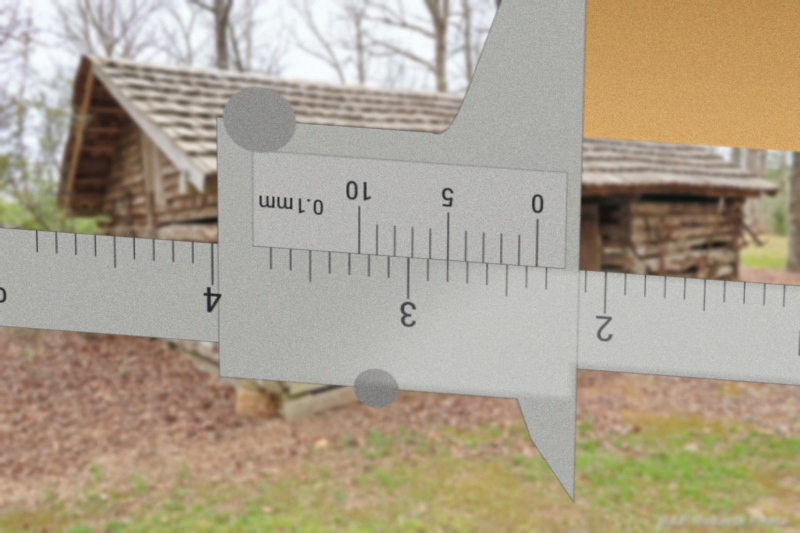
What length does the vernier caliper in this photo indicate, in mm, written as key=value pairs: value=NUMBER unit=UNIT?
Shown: value=23.5 unit=mm
